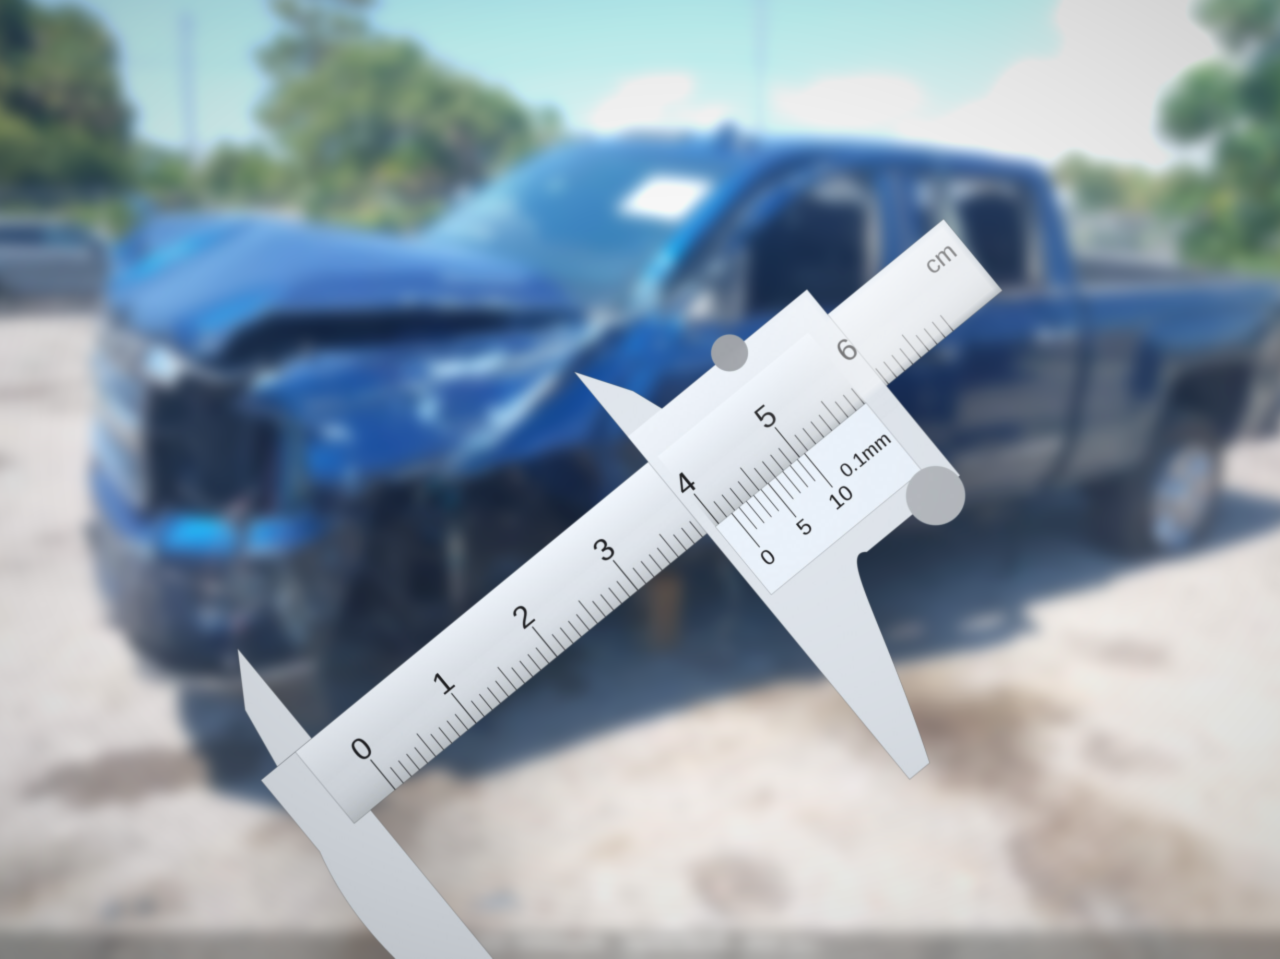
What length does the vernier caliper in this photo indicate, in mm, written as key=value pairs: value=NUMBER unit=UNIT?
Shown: value=41.6 unit=mm
